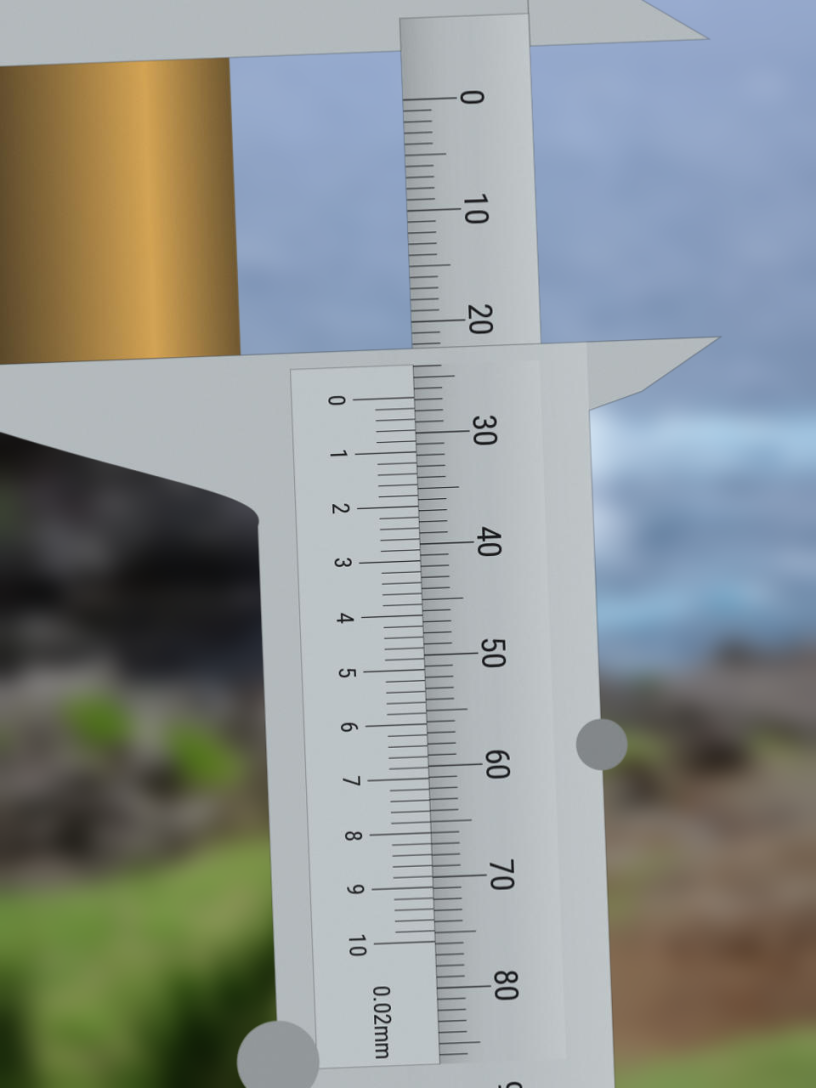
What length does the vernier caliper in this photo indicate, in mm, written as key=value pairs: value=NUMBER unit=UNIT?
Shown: value=26.8 unit=mm
